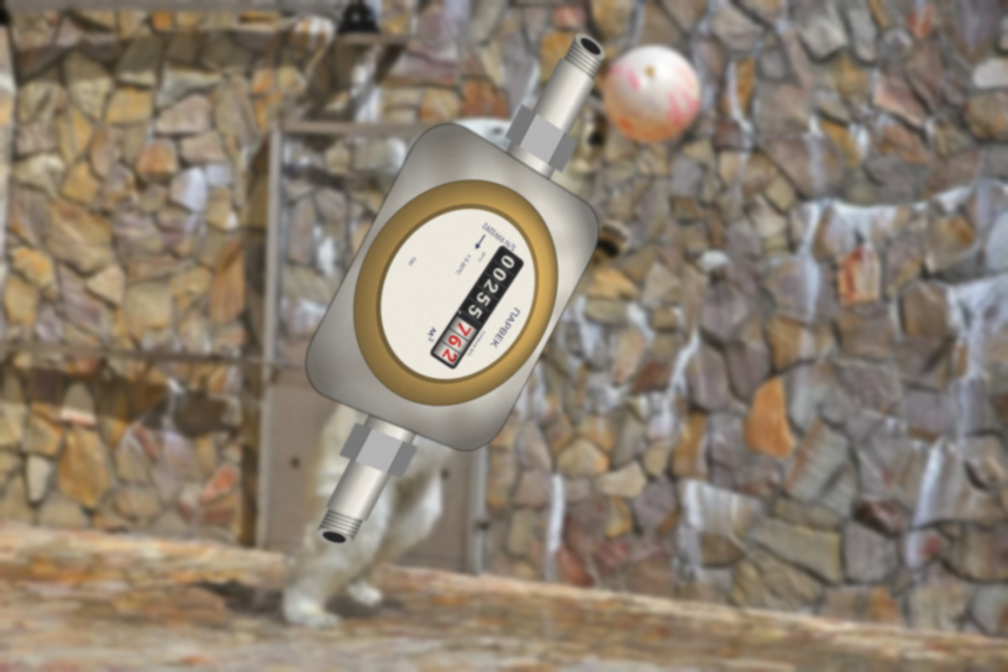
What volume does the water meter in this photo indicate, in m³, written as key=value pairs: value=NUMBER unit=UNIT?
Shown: value=255.762 unit=m³
